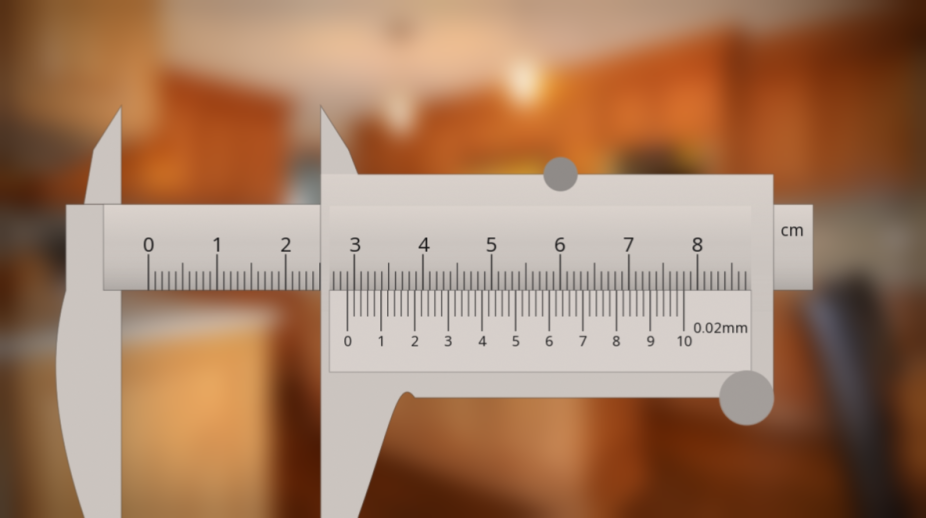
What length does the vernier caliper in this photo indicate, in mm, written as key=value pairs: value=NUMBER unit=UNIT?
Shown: value=29.0 unit=mm
